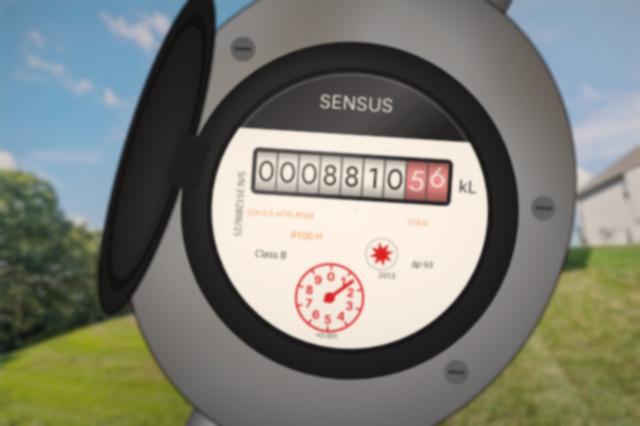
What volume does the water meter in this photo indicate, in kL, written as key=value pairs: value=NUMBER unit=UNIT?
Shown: value=8810.561 unit=kL
